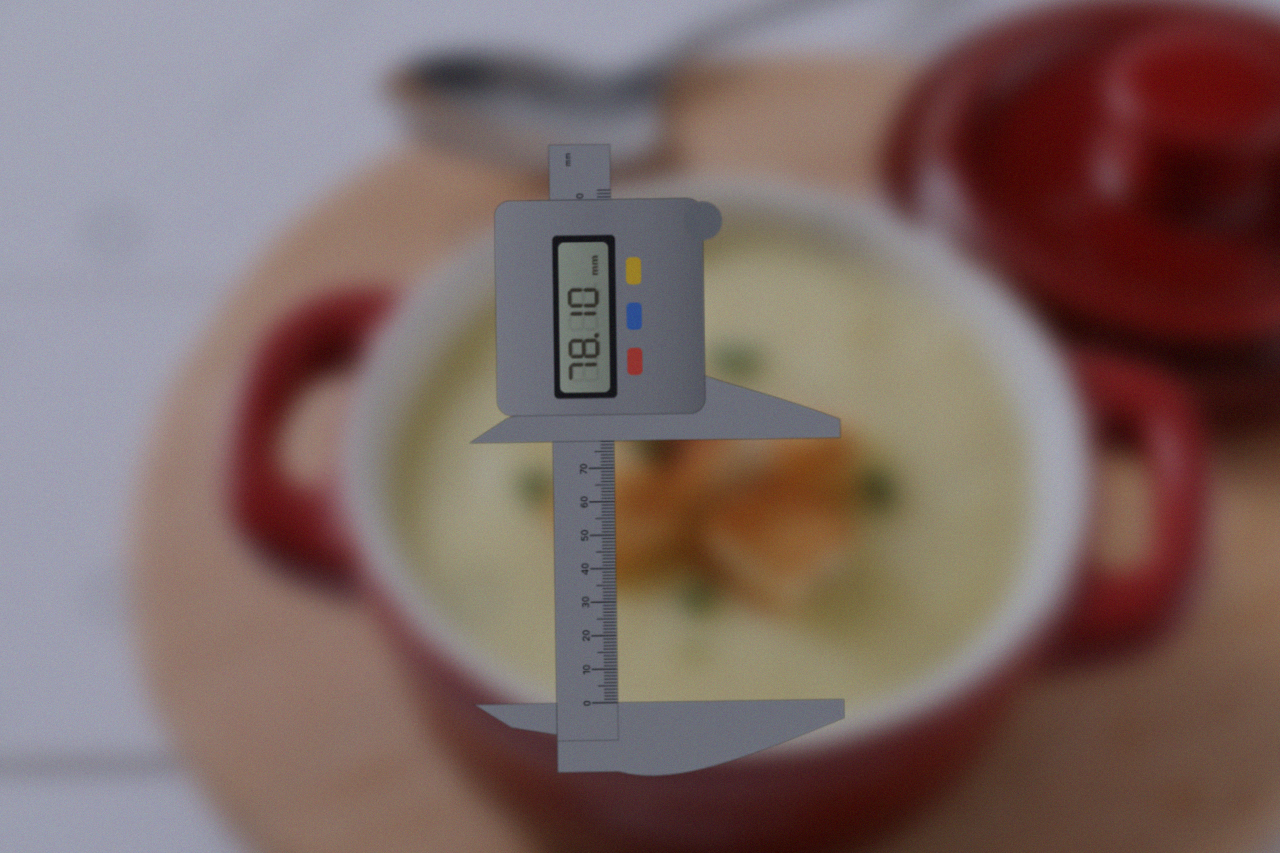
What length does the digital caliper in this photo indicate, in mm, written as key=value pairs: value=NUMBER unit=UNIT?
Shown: value=78.10 unit=mm
